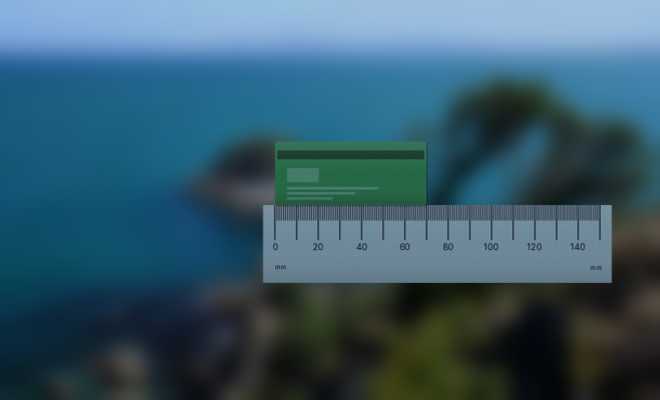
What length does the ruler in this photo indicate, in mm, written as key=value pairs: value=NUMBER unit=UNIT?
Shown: value=70 unit=mm
